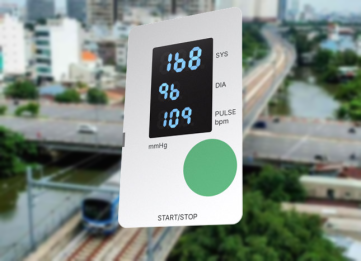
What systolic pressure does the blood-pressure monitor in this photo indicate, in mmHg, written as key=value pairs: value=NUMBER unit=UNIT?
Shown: value=168 unit=mmHg
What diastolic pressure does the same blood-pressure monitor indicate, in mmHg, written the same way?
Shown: value=96 unit=mmHg
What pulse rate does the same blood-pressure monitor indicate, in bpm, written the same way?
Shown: value=109 unit=bpm
